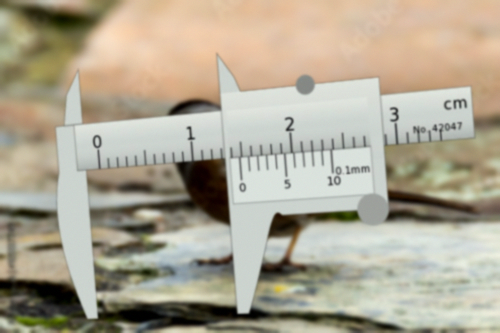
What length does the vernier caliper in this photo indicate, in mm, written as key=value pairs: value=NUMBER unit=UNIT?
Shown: value=14.8 unit=mm
